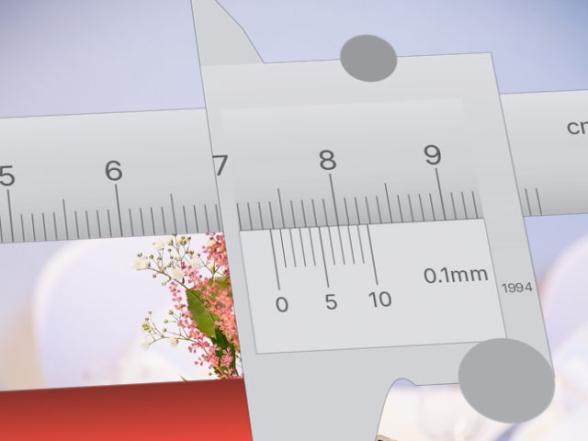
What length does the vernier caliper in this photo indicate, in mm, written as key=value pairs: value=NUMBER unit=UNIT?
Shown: value=73.7 unit=mm
